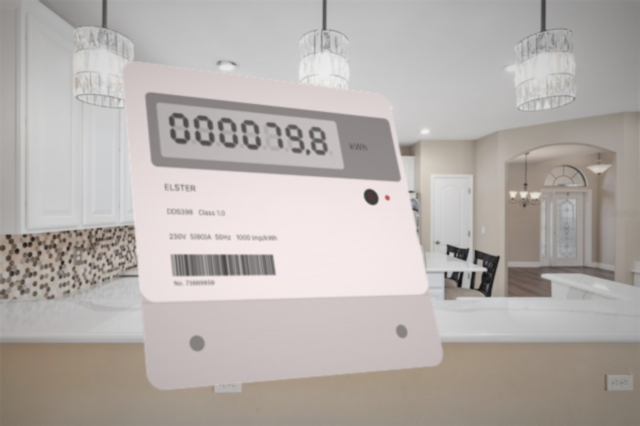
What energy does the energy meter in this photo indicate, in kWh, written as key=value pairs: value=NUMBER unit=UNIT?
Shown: value=79.8 unit=kWh
